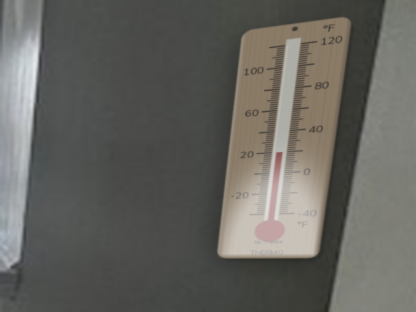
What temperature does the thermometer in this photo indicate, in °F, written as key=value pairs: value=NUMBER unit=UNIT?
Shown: value=20 unit=°F
